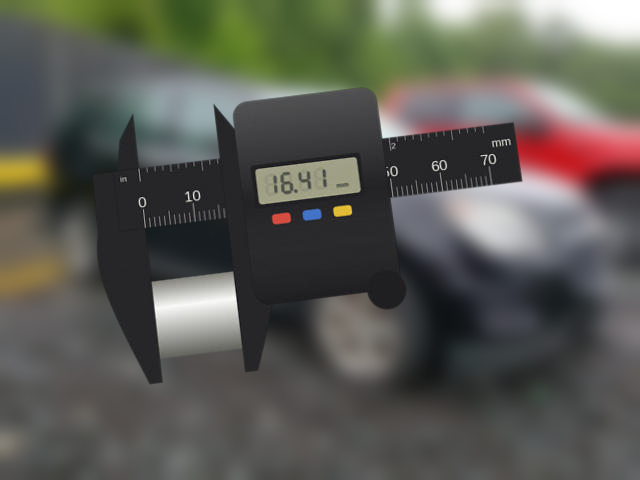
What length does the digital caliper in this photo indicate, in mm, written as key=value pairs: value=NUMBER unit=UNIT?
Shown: value=16.41 unit=mm
